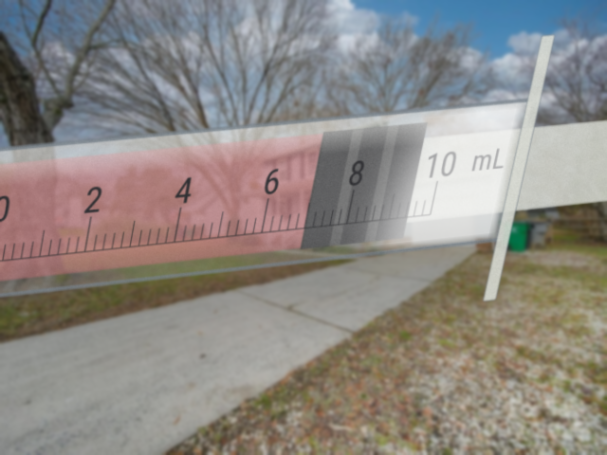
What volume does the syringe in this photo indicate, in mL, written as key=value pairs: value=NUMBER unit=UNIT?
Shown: value=7 unit=mL
